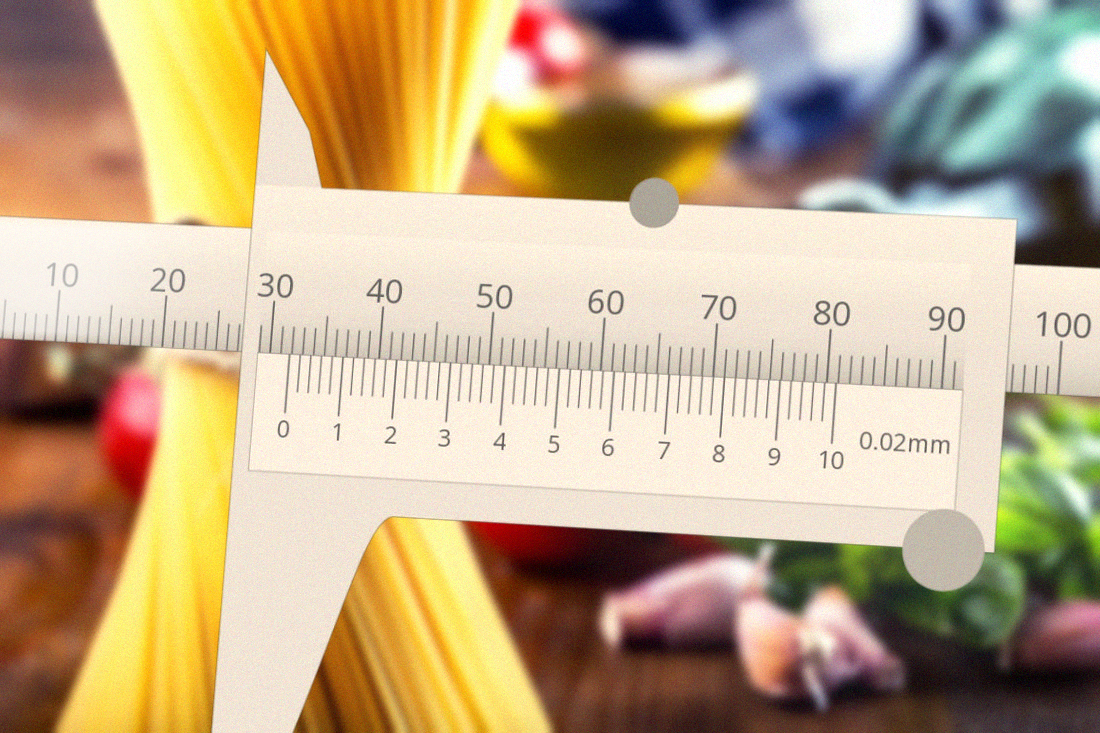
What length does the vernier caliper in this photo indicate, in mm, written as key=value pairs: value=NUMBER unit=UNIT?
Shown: value=31.8 unit=mm
